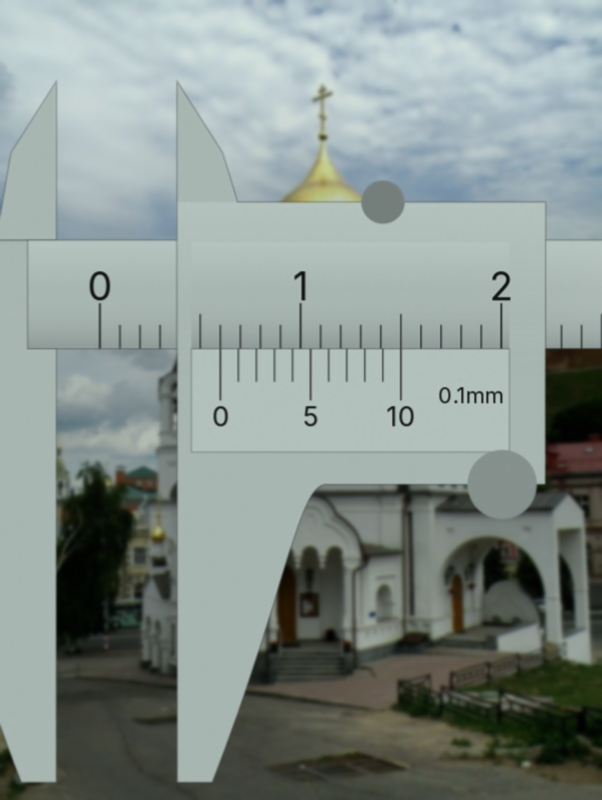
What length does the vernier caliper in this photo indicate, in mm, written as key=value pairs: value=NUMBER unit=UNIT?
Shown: value=6.0 unit=mm
